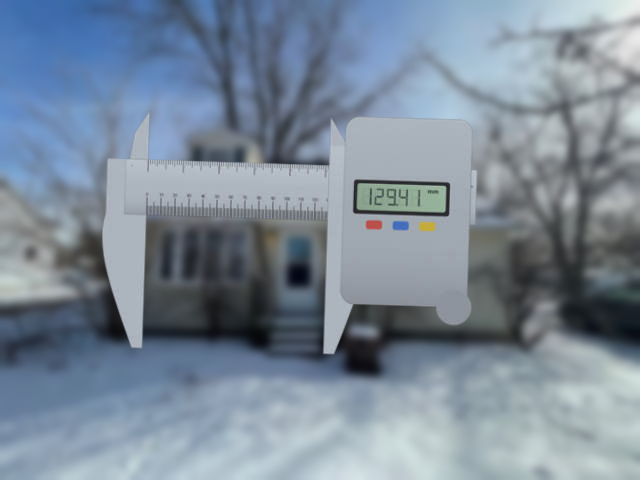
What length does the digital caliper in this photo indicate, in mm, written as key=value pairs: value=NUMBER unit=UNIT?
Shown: value=129.41 unit=mm
